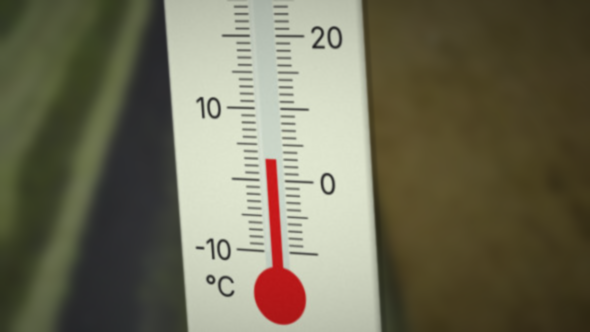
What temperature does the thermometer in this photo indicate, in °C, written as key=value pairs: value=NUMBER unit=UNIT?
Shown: value=3 unit=°C
